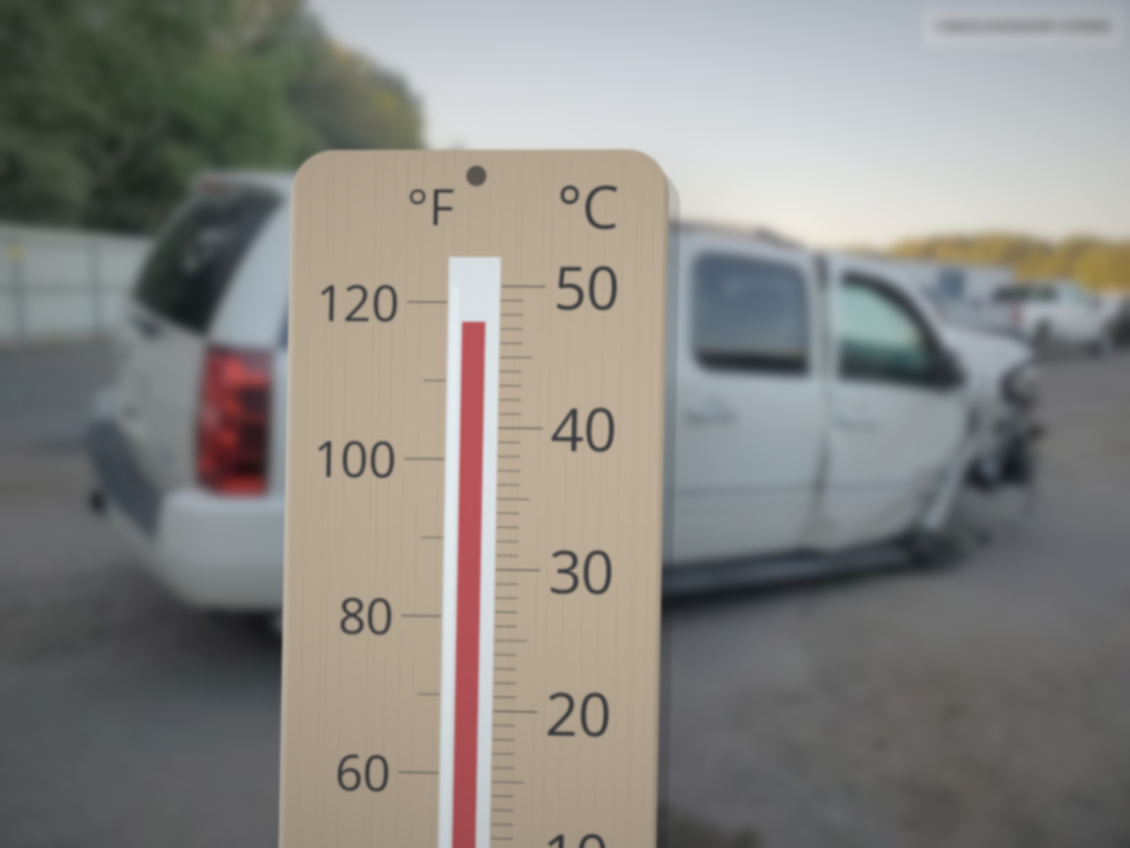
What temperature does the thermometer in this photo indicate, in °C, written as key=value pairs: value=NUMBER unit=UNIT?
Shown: value=47.5 unit=°C
